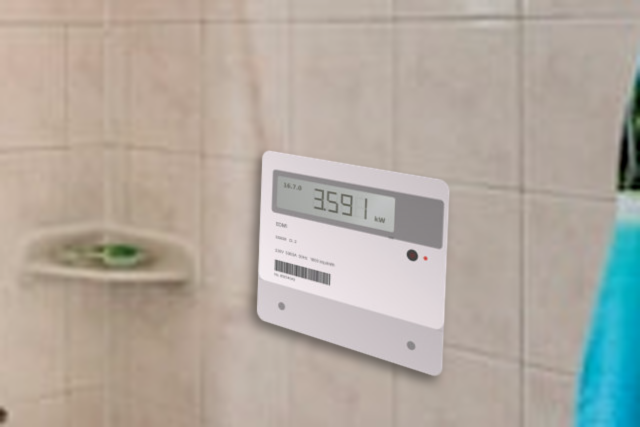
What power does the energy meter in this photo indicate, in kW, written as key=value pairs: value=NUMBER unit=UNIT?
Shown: value=3.591 unit=kW
